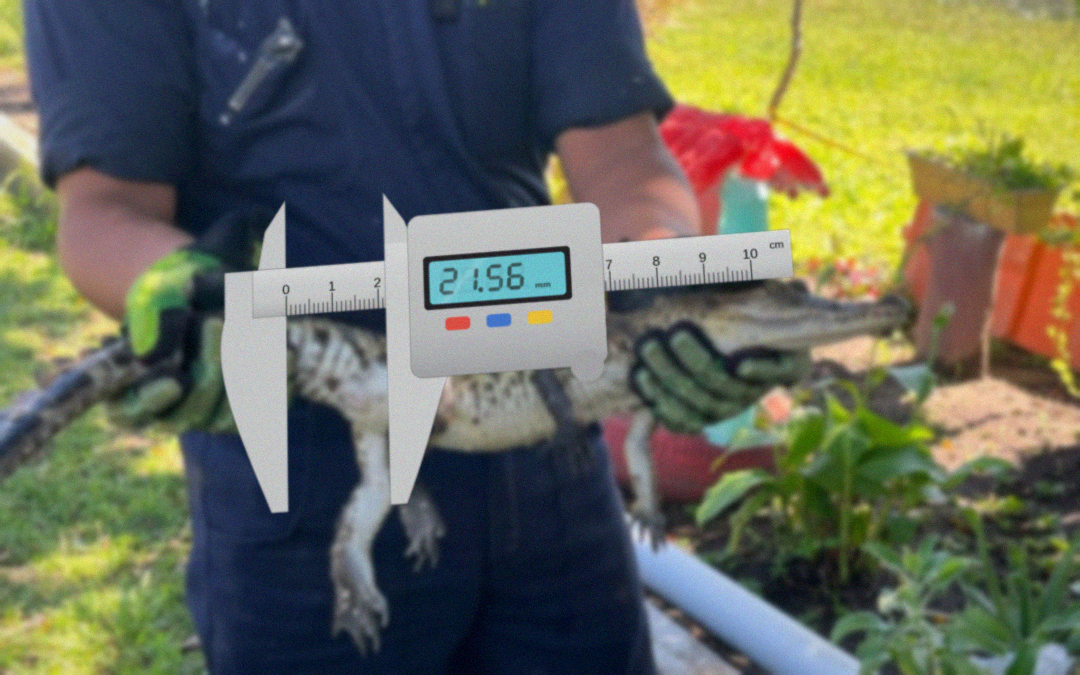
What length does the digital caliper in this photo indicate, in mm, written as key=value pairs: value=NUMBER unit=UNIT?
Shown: value=21.56 unit=mm
